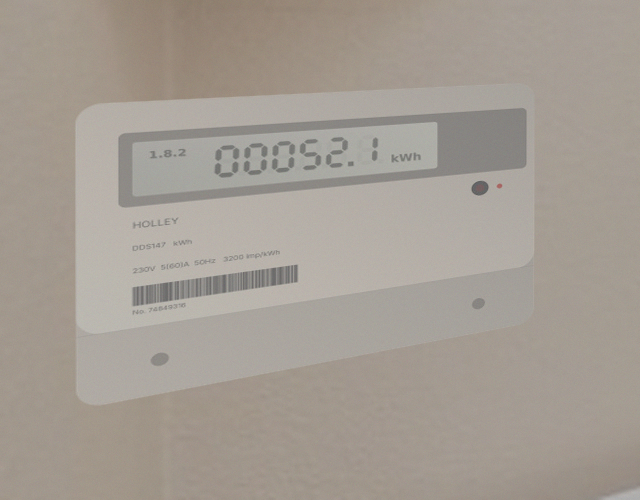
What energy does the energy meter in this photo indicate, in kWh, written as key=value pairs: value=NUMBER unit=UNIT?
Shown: value=52.1 unit=kWh
